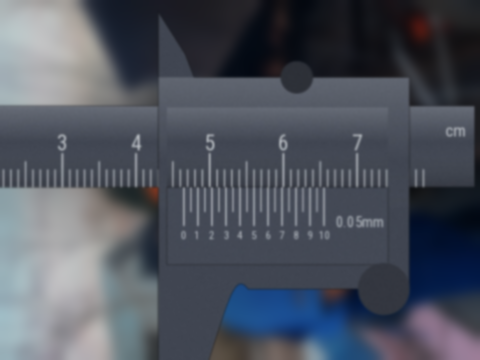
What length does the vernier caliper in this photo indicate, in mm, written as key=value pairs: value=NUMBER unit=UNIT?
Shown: value=46.5 unit=mm
